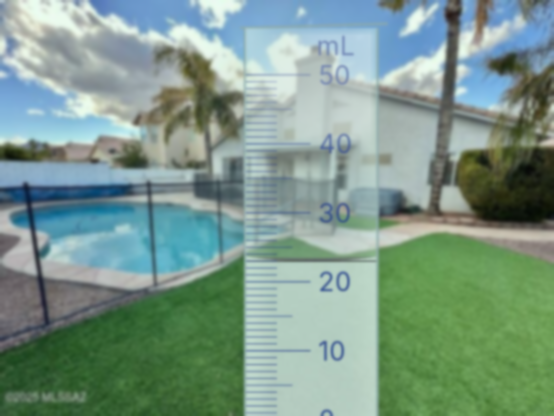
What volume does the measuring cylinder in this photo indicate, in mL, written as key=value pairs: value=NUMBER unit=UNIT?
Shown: value=23 unit=mL
